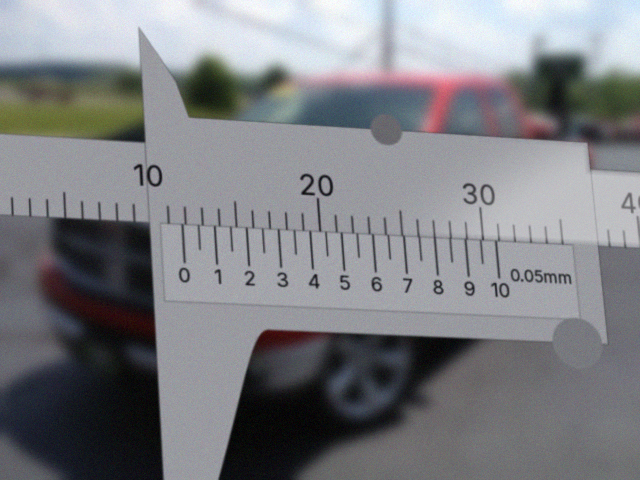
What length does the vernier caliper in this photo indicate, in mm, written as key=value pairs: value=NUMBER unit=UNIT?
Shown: value=11.8 unit=mm
